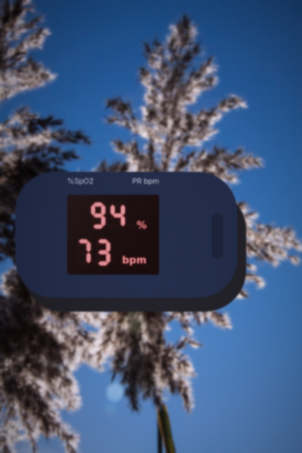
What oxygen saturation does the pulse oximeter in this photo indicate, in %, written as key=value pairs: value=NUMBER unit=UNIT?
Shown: value=94 unit=%
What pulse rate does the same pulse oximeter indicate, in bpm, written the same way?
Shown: value=73 unit=bpm
